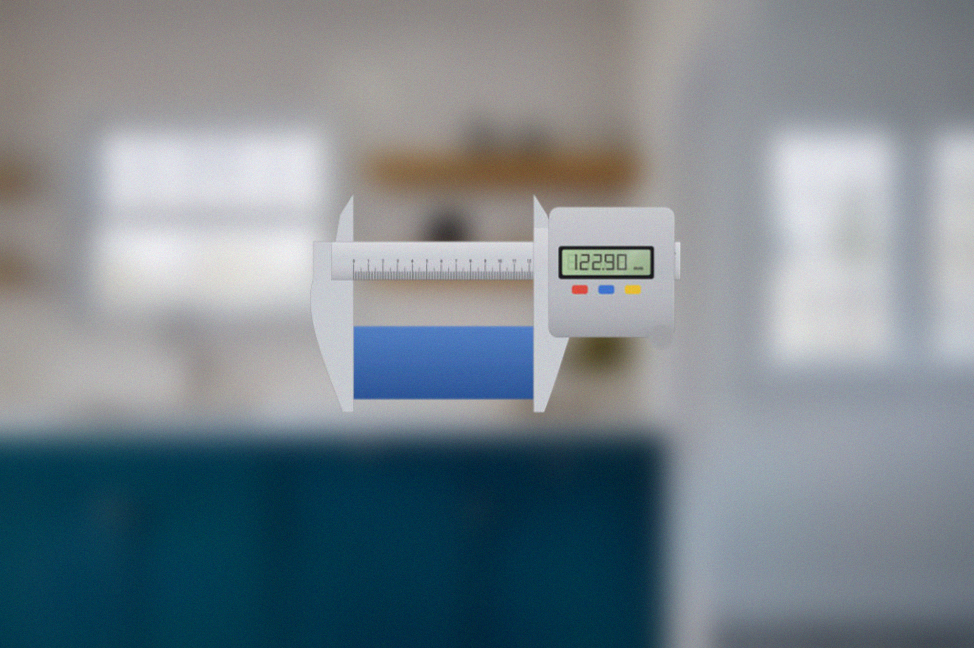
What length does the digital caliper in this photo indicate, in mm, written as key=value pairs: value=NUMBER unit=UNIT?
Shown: value=122.90 unit=mm
